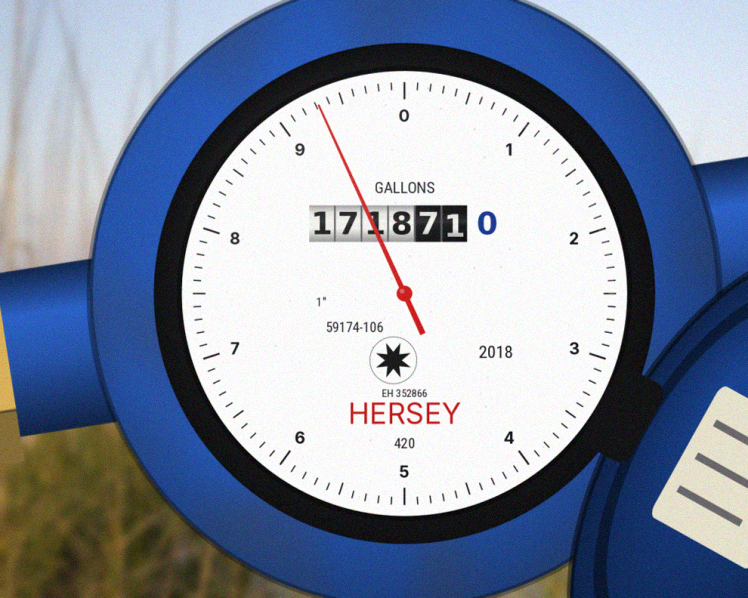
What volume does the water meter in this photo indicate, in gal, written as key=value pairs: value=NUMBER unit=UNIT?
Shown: value=1718709.3 unit=gal
